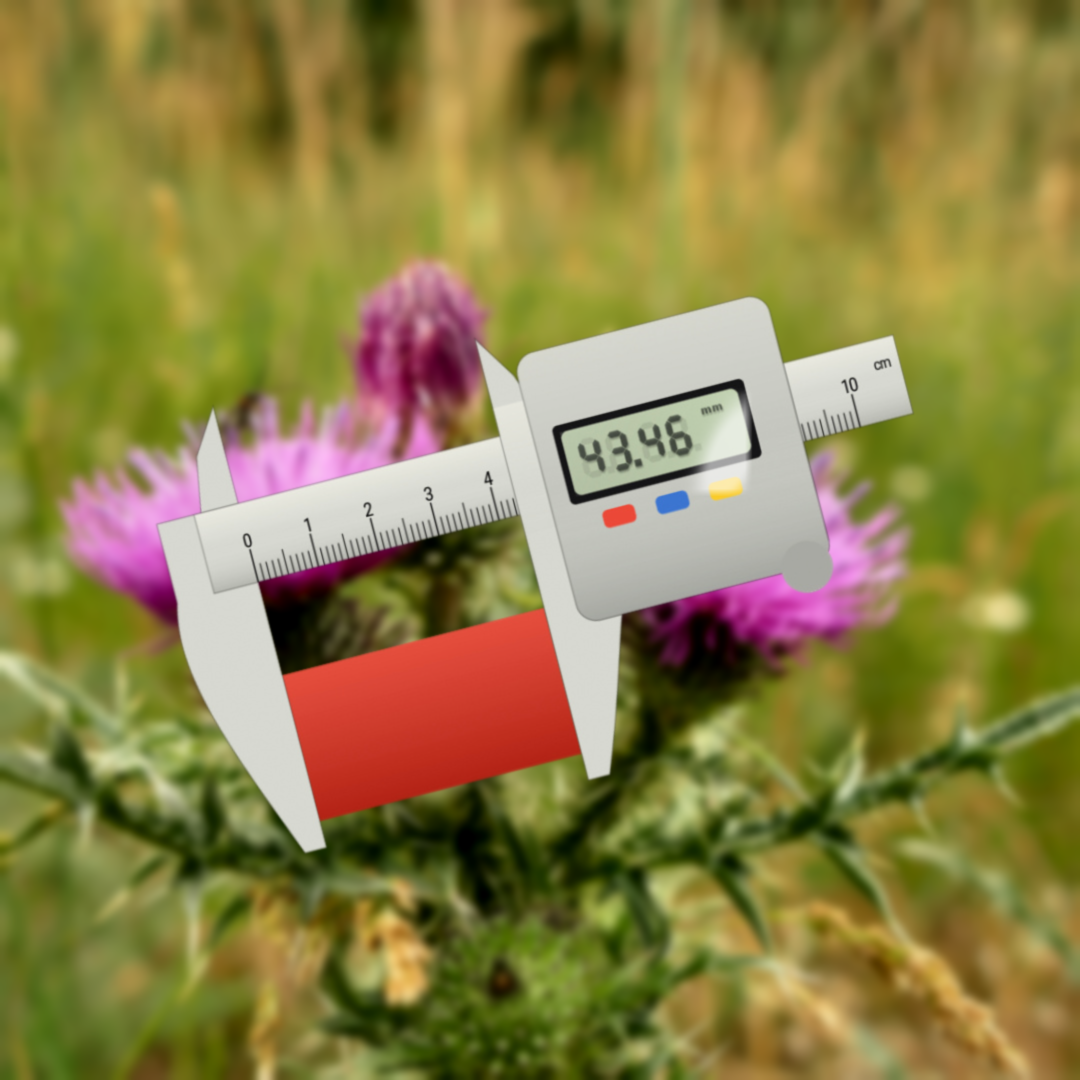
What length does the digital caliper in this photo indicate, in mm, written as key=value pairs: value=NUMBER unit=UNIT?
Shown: value=43.46 unit=mm
